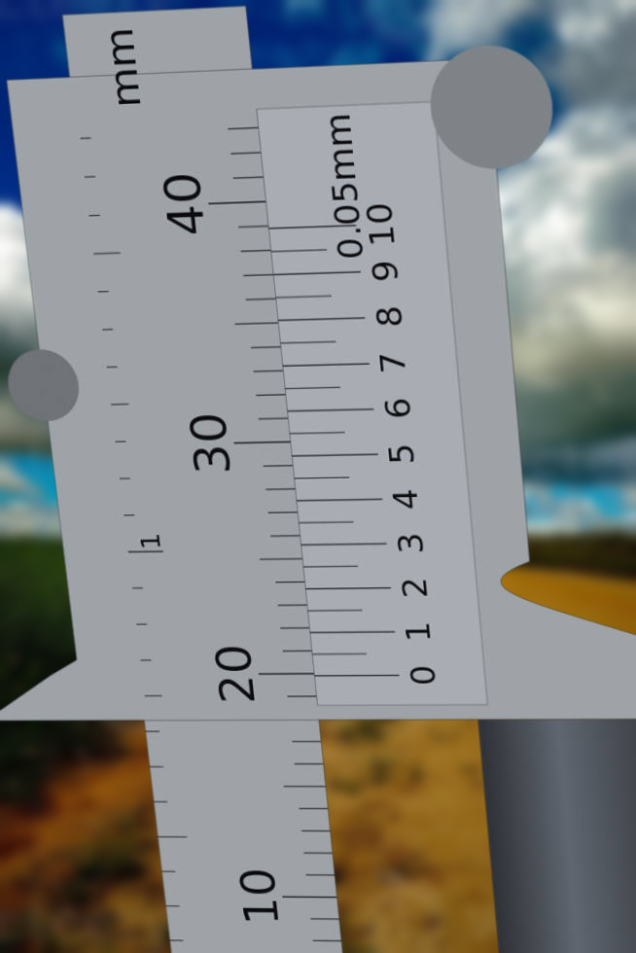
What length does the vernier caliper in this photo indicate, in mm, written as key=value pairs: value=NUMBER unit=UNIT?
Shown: value=19.9 unit=mm
